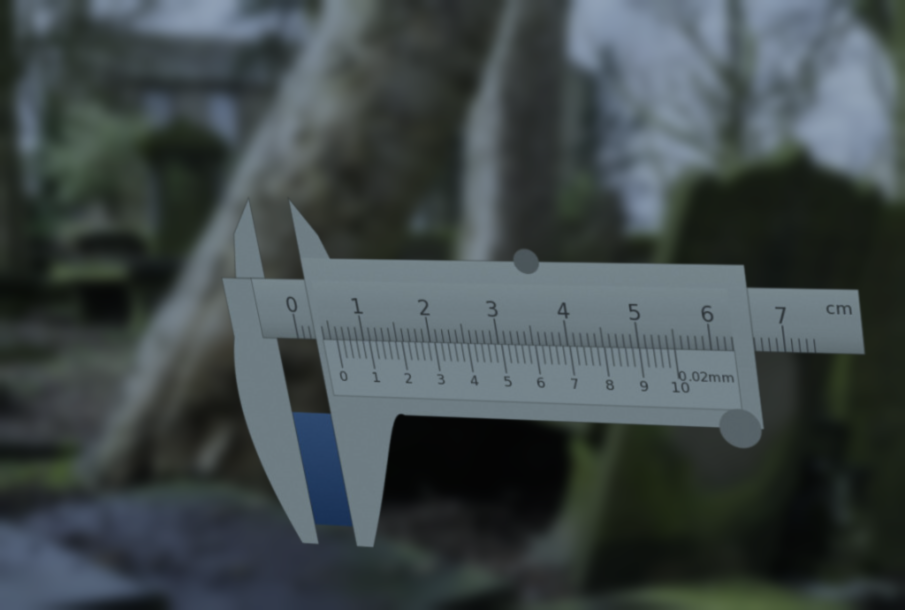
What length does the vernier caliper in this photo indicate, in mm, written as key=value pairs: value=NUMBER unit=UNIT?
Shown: value=6.0 unit=mm
